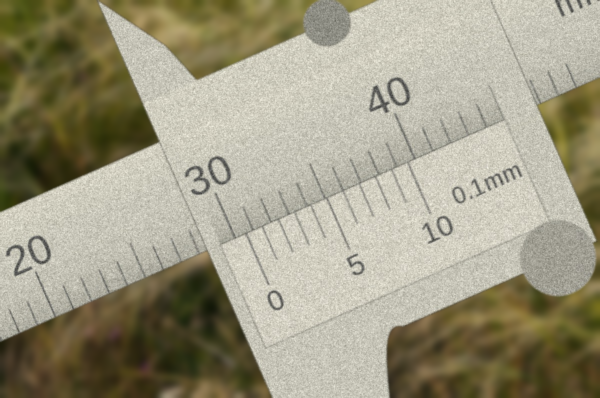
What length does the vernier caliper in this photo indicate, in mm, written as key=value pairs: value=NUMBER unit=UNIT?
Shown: value=30.6 unit=mm
